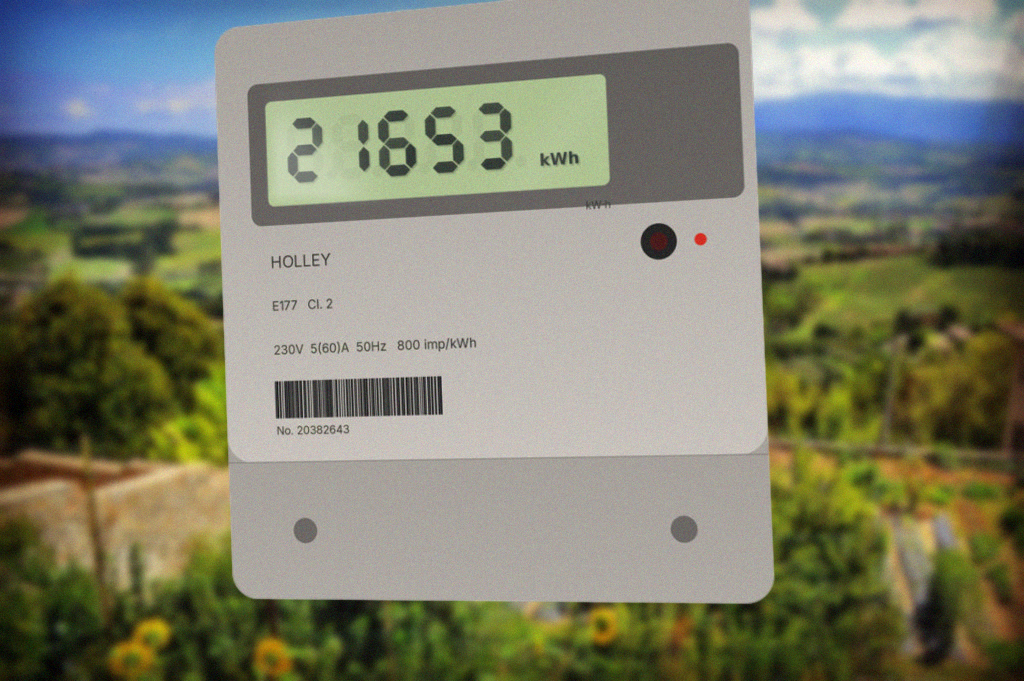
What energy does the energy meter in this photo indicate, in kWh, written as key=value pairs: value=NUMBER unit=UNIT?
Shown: value=21653 unit=kWh
